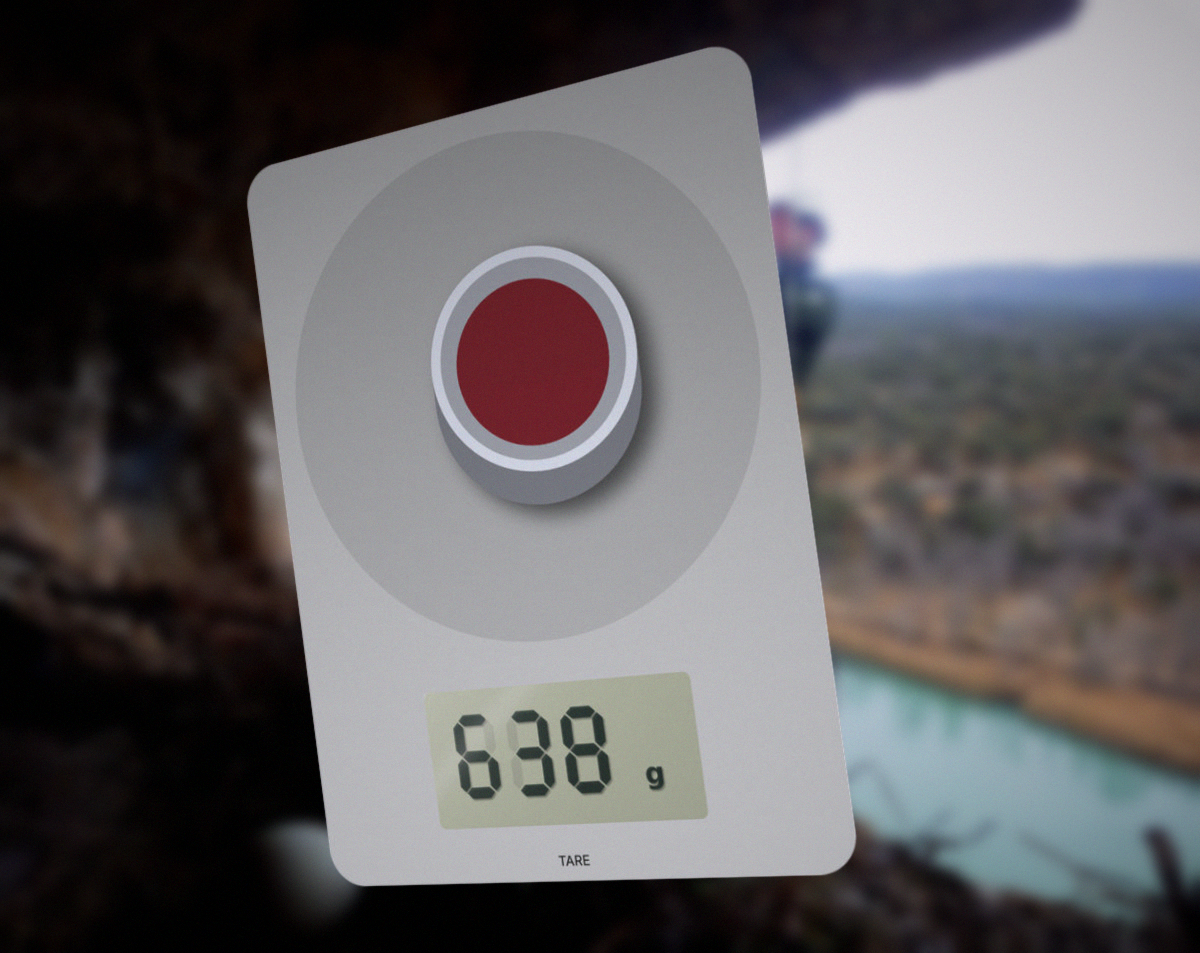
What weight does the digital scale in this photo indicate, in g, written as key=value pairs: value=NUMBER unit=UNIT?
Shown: value=638 unit=g
